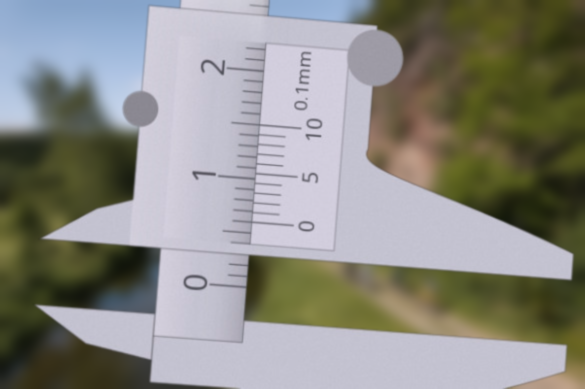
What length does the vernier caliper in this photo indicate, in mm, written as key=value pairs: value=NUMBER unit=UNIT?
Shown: value=6.0 unit=mm
